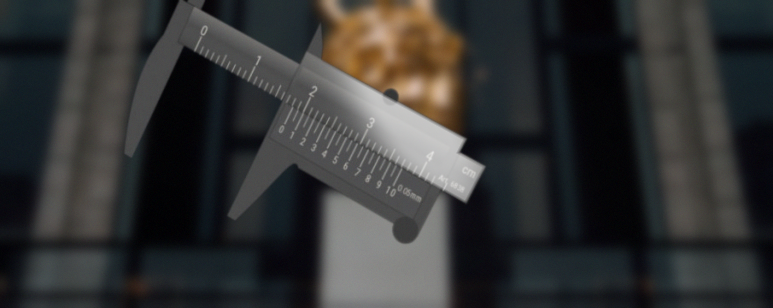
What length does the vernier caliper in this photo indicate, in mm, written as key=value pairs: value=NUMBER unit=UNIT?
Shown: value=18.2 unit=mm
